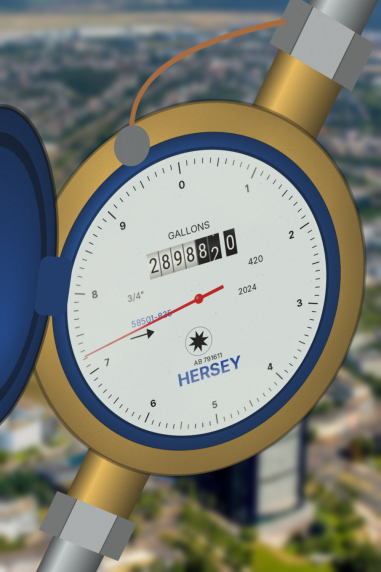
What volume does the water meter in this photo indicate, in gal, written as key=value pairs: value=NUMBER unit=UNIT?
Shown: value=2898817.2 unit=gal
